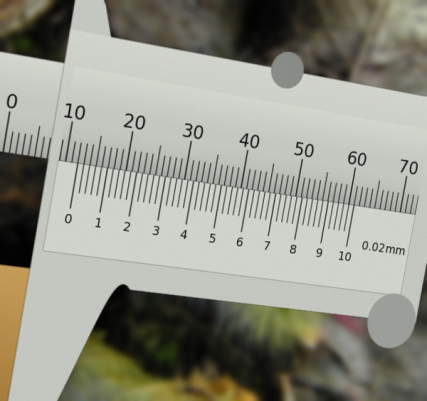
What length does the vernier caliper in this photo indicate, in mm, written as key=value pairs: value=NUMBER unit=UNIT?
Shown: value=12.0 unit=mm
